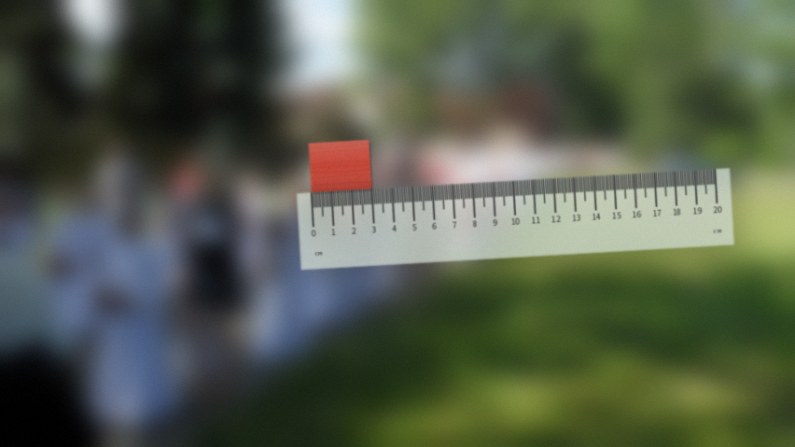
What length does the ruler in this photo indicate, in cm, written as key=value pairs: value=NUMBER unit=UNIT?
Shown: value=3 unit=cm
